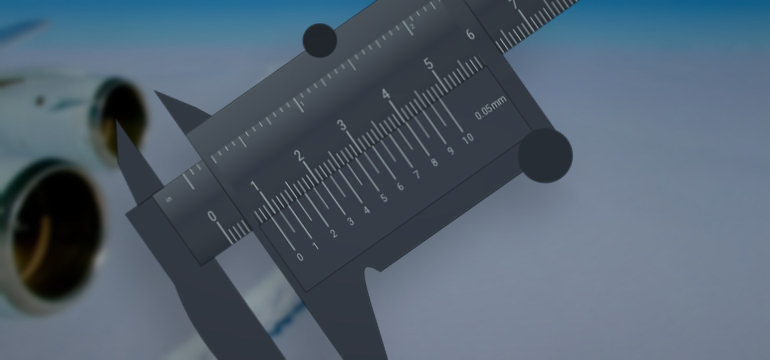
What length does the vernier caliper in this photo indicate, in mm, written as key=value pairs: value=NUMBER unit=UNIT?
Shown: value=9.0 unit=mm
